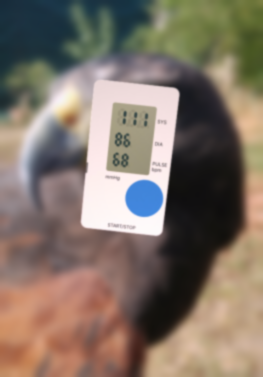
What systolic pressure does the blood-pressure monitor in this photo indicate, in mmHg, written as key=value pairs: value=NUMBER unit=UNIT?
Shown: value=111 unit=mmHg
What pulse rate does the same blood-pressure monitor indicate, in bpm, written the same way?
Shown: value=68 unit=bpm
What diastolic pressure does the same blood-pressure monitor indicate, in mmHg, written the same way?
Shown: value=86 unit=mmHg
